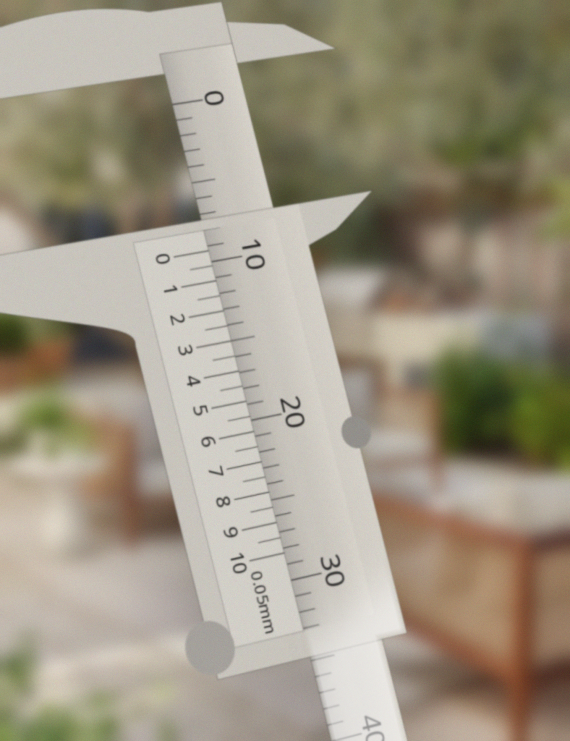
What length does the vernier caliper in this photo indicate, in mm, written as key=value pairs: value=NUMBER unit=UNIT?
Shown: value=9.3 unit=mm
